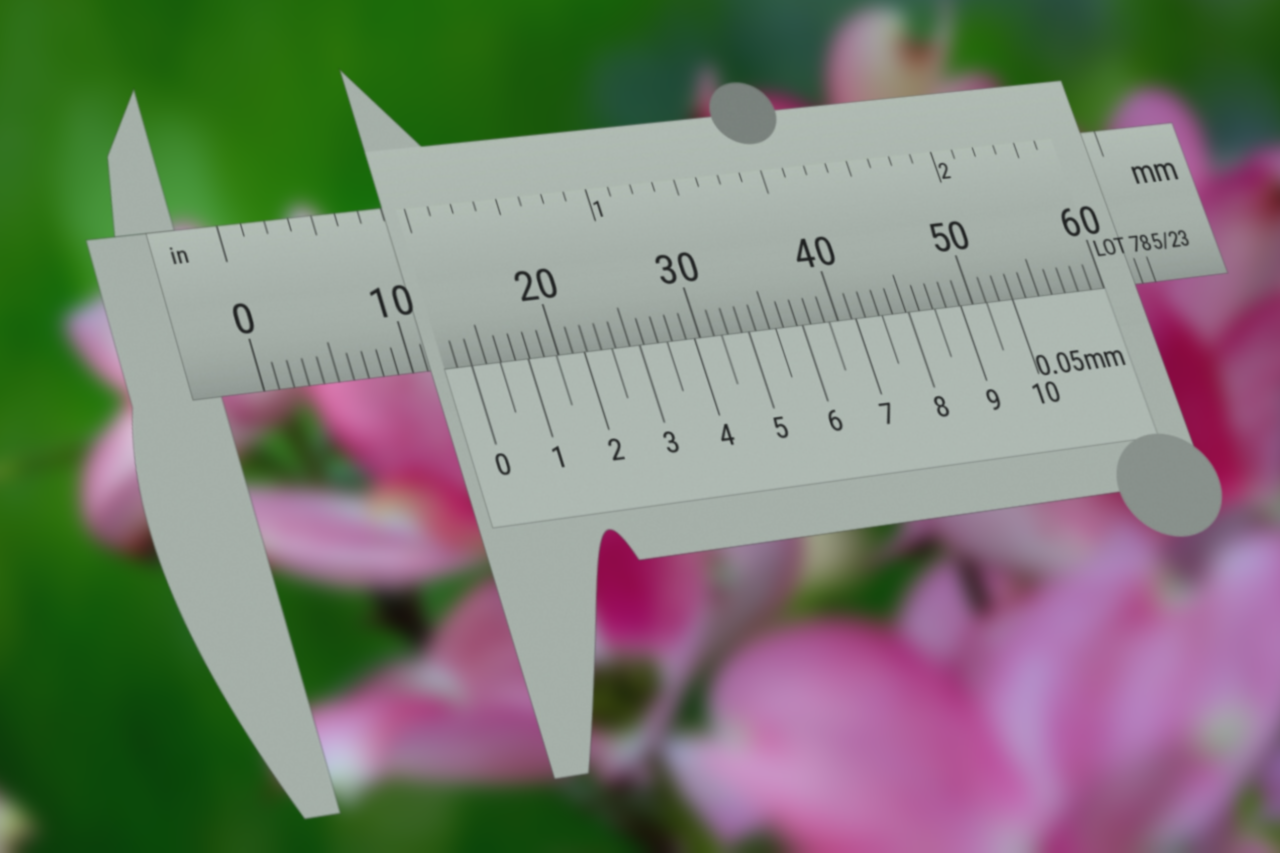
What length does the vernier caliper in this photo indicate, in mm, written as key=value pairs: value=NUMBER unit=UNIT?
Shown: value=14.0 unit=mm
